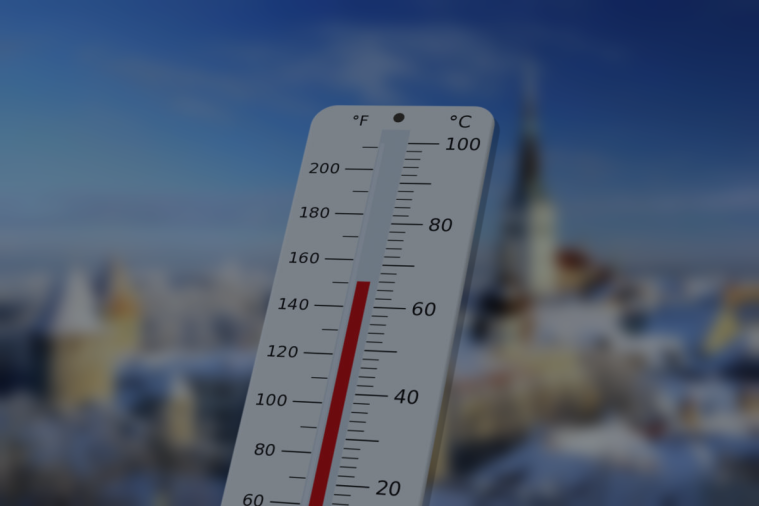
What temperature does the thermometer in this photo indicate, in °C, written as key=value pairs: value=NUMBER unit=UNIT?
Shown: value=66 unit=°C
